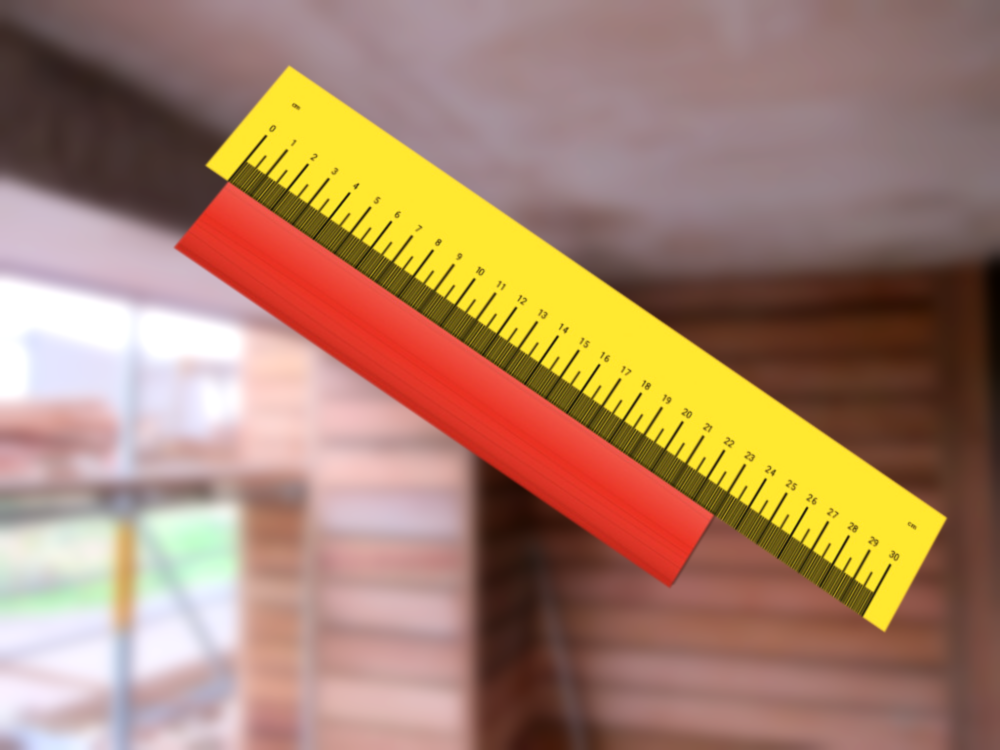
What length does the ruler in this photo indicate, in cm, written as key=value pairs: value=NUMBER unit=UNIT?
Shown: value=23 unit=cm
